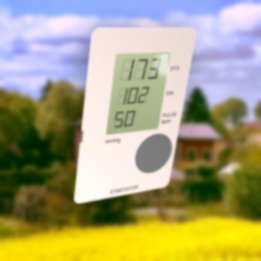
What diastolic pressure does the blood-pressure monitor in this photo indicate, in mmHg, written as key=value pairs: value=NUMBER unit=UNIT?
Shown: value=102 unit=mmHg
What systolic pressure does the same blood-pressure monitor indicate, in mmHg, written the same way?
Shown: value=173 unit=mmHg
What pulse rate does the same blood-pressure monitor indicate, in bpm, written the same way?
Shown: value=50 unit=bpm
